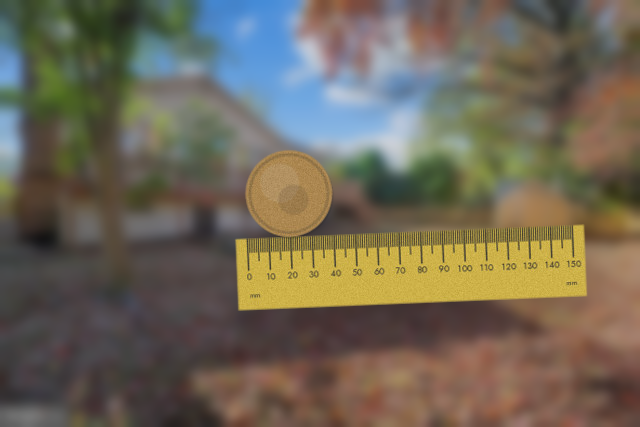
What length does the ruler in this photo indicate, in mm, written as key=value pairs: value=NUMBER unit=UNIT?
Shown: value=40 unit=mm
